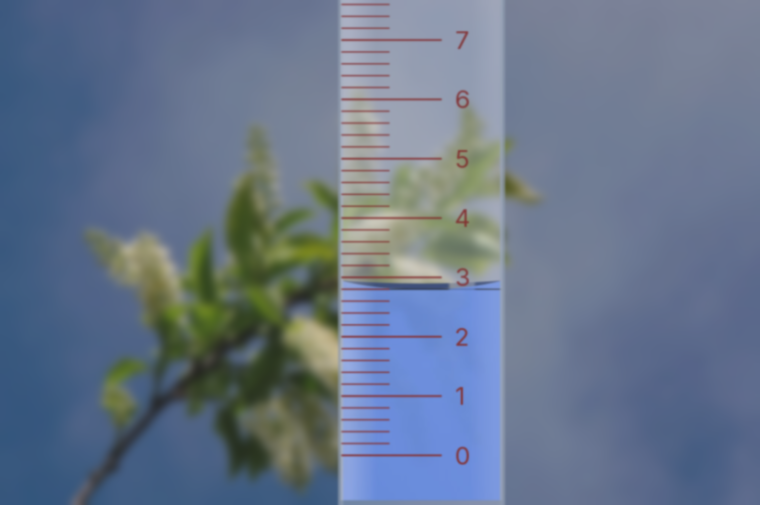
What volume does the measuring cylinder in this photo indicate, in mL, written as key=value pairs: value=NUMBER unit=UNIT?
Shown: value=2.8 unit=mL
